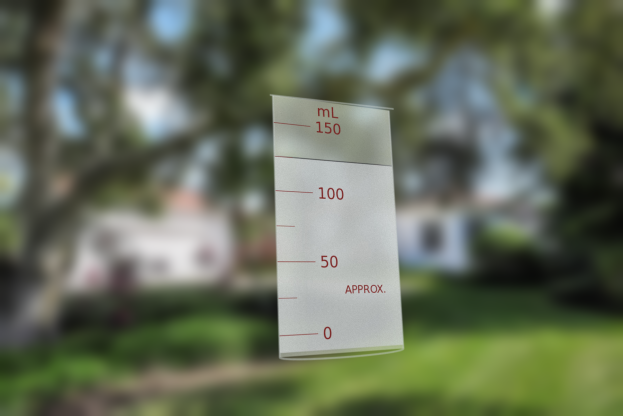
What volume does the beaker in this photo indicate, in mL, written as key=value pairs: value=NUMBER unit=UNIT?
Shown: value=125 unit=mL
